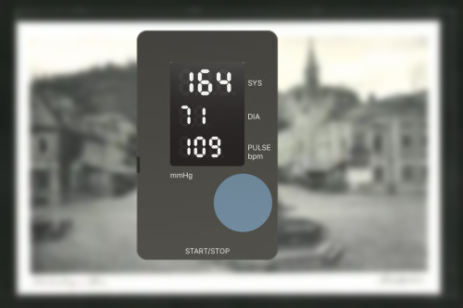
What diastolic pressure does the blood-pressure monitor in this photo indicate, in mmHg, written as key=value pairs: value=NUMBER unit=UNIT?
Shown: value=71 unit=mmHg
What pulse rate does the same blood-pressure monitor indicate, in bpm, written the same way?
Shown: value=109 unit=bpm
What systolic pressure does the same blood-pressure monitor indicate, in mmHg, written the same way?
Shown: value=164 unit=mmHg
